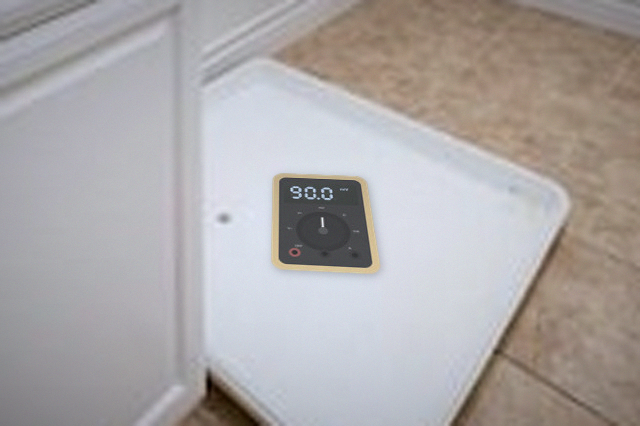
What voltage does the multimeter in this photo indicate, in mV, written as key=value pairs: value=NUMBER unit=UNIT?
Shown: value=90.0 unit=mV
